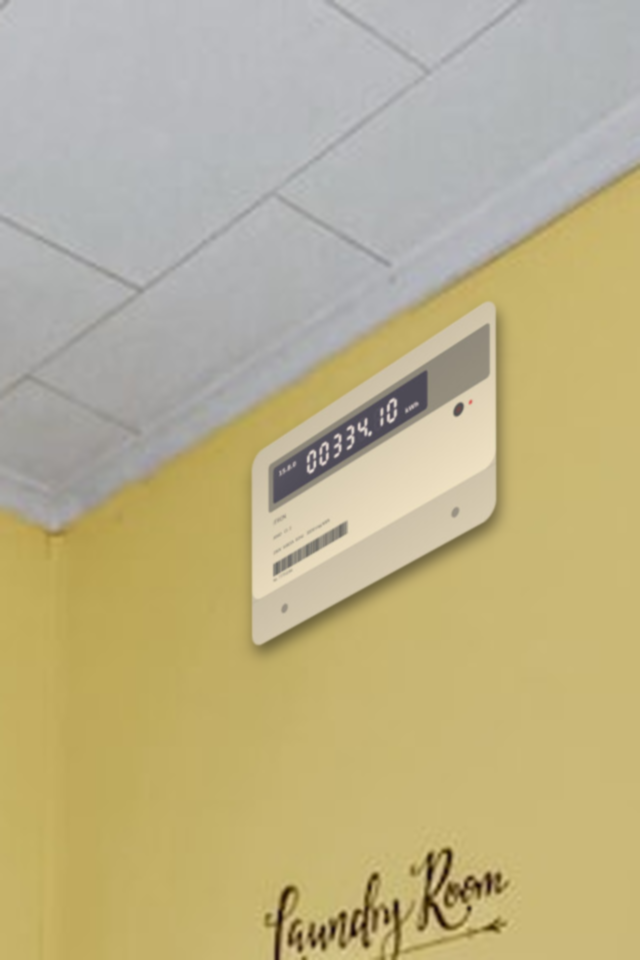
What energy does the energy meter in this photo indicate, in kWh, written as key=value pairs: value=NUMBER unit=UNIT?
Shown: value=334.10 unit=kWh
